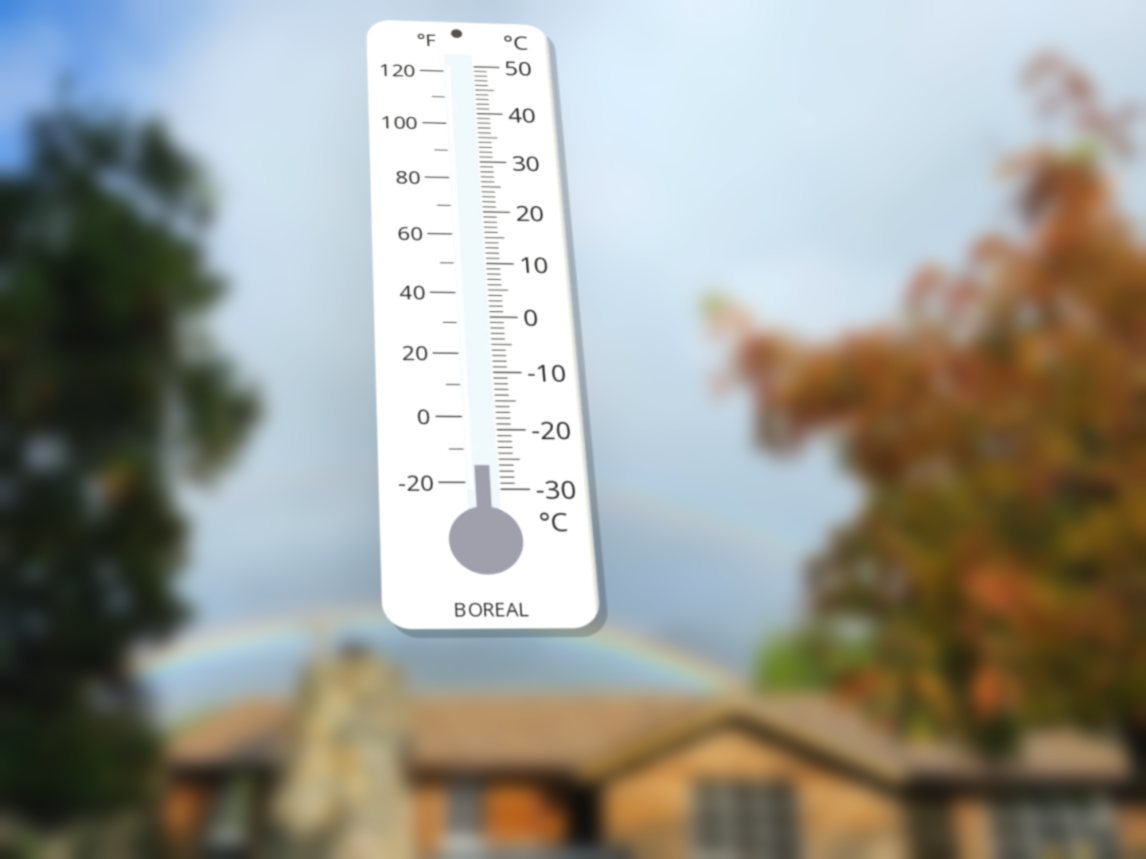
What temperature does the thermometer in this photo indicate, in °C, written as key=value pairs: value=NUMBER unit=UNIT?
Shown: value=-26 unit=°C
